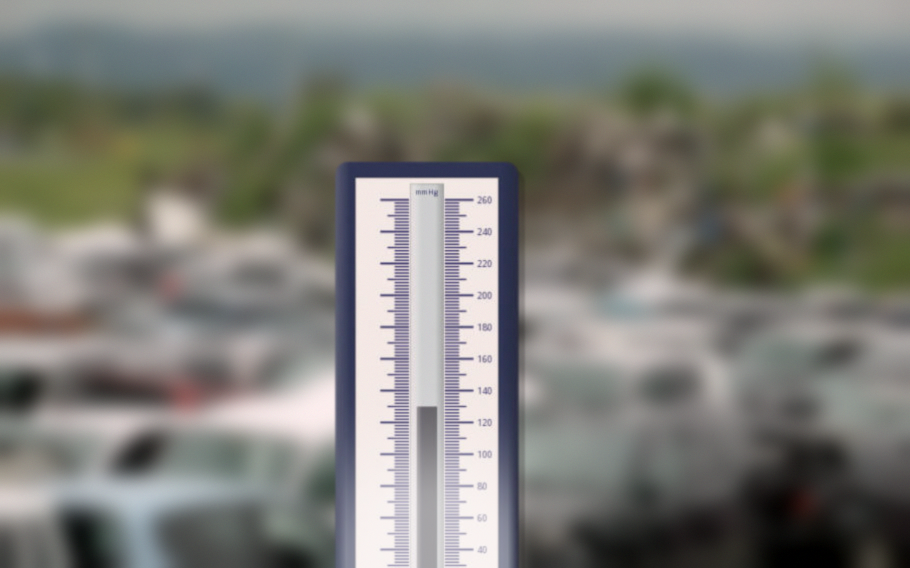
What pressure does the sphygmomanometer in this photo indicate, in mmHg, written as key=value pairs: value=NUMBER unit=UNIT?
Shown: value=130 unit=mmHg
